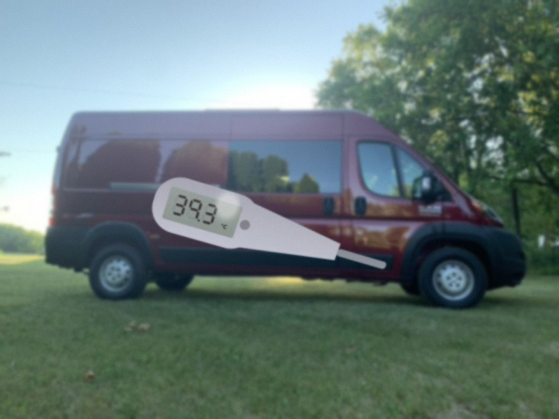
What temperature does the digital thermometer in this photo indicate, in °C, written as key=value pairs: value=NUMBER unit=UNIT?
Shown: value=39.3 unit=°C
